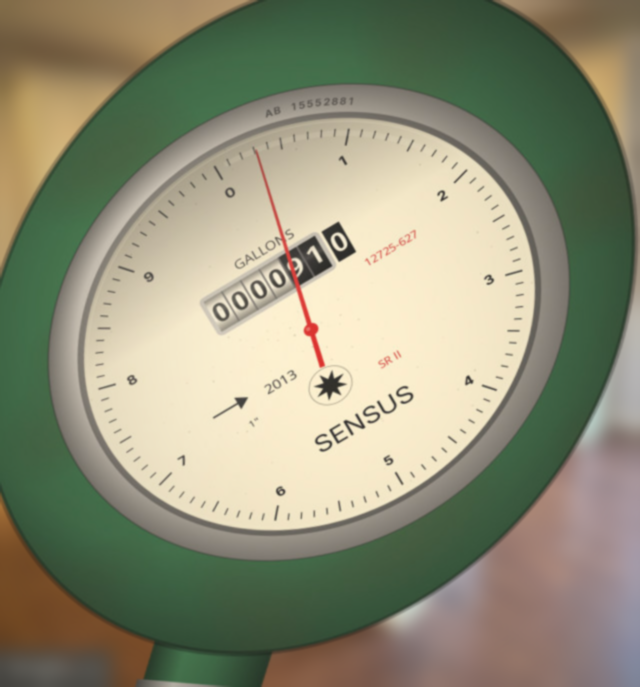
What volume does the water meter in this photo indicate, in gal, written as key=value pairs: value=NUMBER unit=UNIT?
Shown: value=910.3 unit=gal
